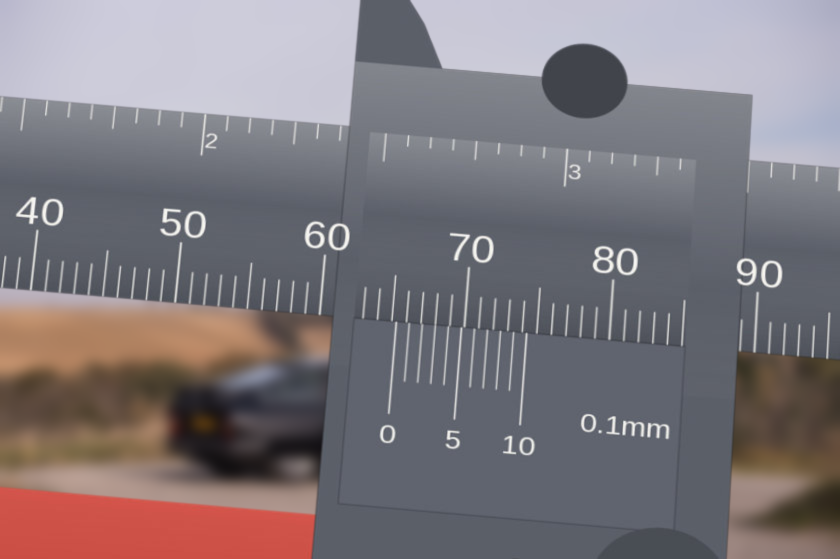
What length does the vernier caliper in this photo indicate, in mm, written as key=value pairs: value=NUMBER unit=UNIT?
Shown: value=65.3 unit=mm
